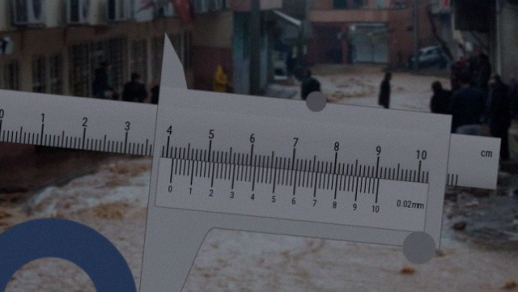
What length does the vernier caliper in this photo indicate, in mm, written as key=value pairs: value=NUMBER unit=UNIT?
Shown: value=41.5 unit=mm
